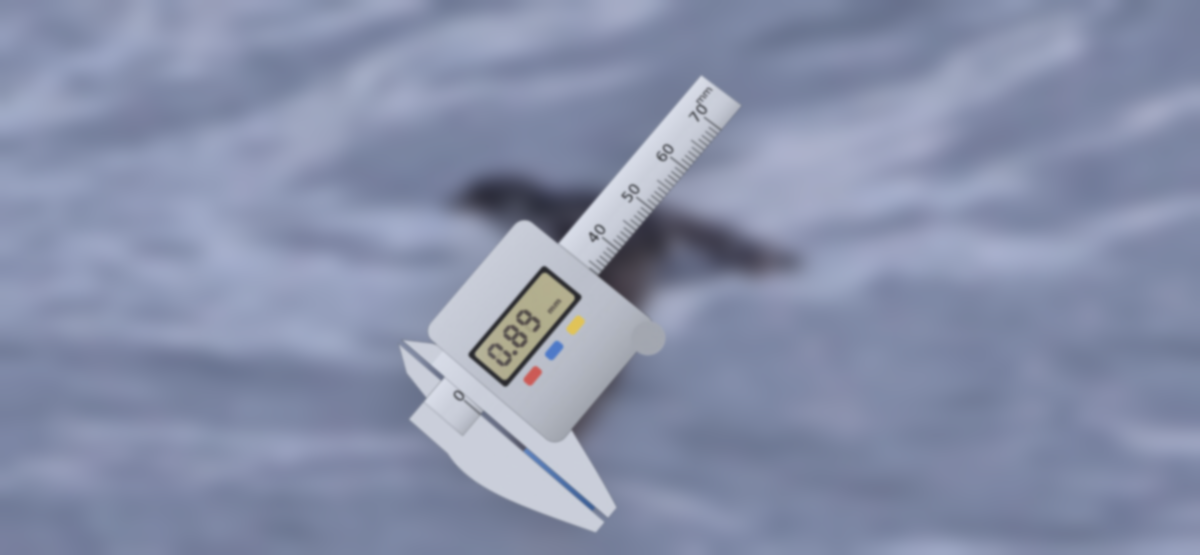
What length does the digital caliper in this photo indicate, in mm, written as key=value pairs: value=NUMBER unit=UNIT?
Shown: value=0.89 unit=mm
